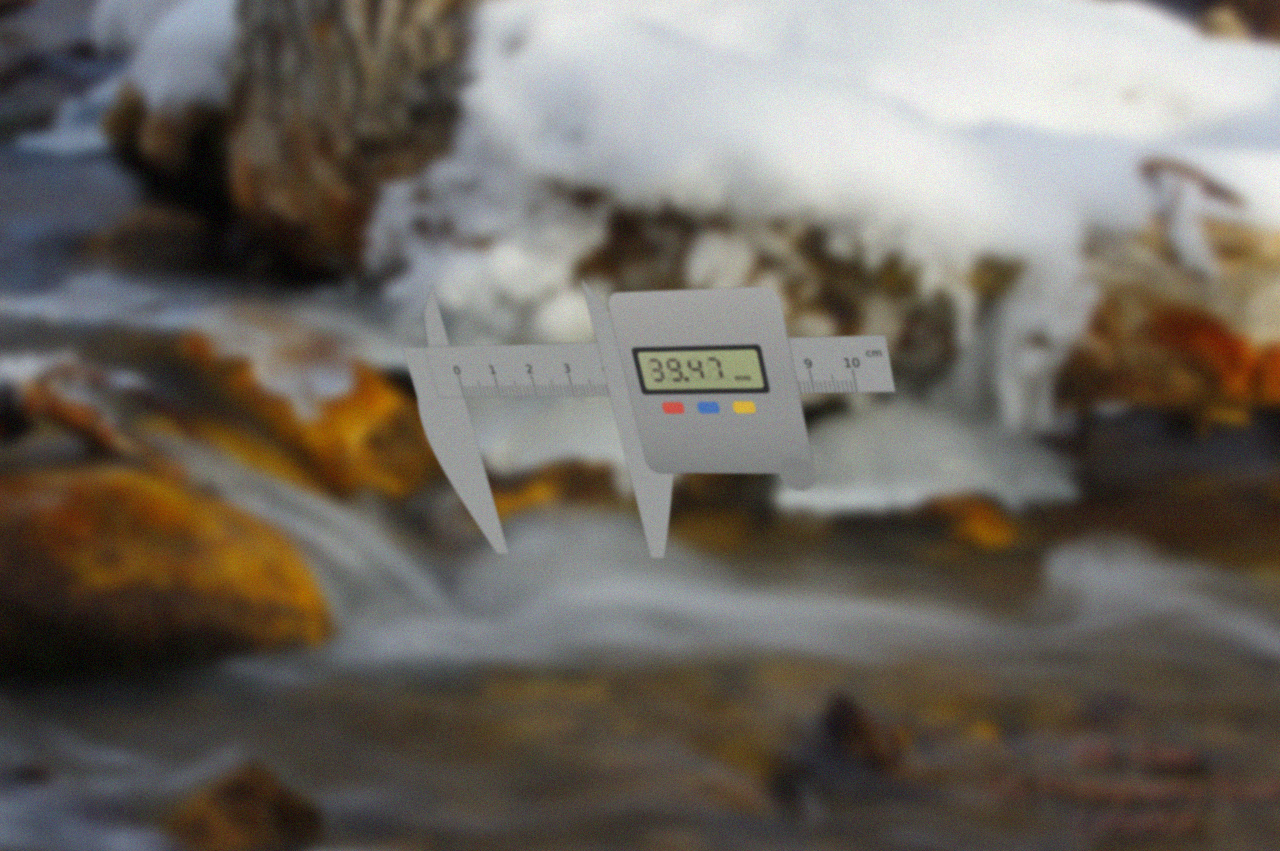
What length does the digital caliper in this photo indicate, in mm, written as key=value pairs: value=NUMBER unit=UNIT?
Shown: value=39.47 unit=mm
